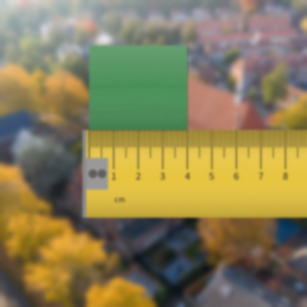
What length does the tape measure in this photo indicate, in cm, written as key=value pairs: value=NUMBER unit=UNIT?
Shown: value=4 unit=cm
